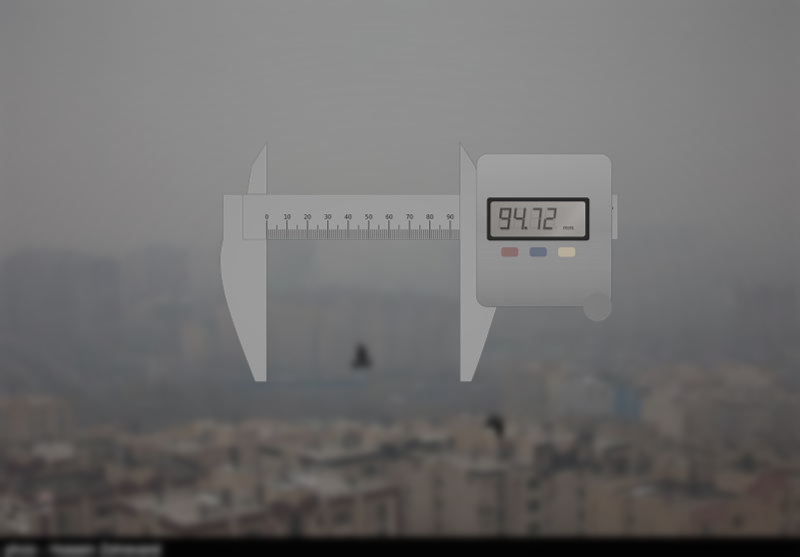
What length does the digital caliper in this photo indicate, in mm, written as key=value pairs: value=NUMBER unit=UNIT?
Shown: value=94.72 unit=mm
